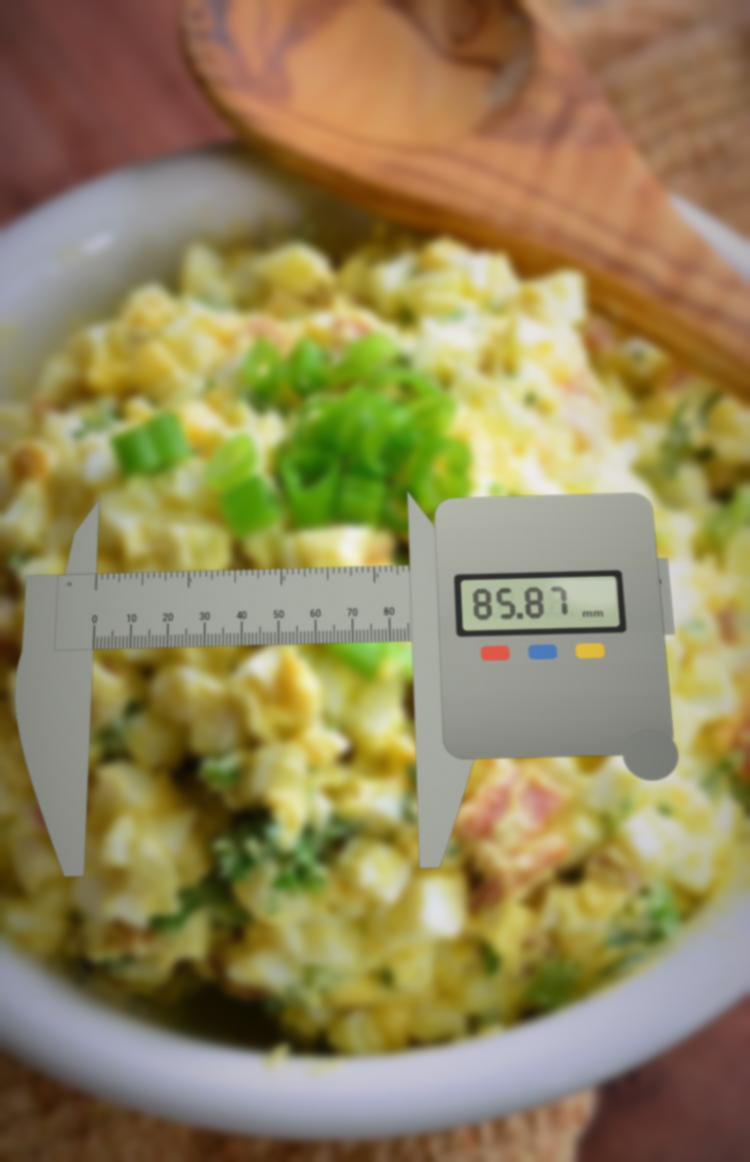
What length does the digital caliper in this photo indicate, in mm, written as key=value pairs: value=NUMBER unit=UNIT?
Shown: value=85.87 unit=mm
